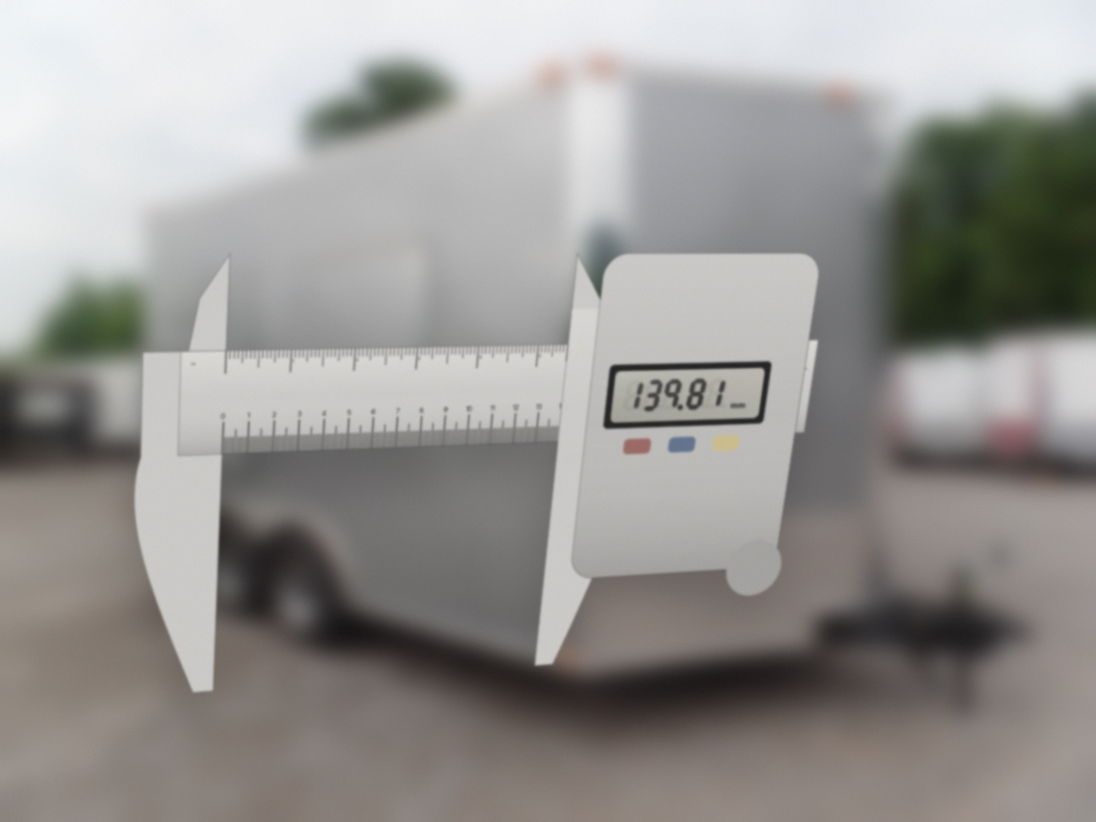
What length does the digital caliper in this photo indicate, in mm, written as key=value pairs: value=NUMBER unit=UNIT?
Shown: value=139.81 unit=mm
